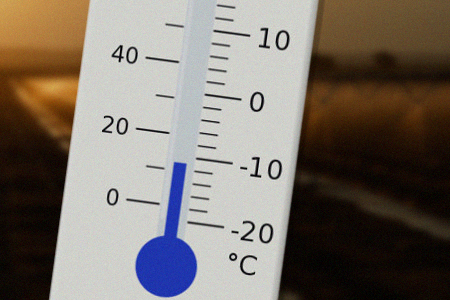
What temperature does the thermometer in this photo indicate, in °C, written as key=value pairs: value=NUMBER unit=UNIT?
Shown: value=-11 unit=°C
